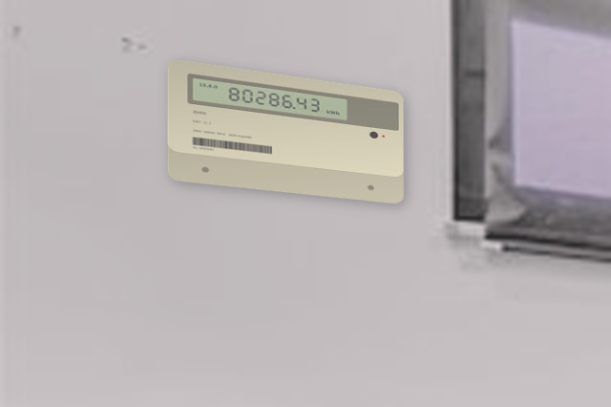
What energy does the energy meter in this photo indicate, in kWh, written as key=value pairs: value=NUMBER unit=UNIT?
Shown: value=80286.43 unit=kWh
